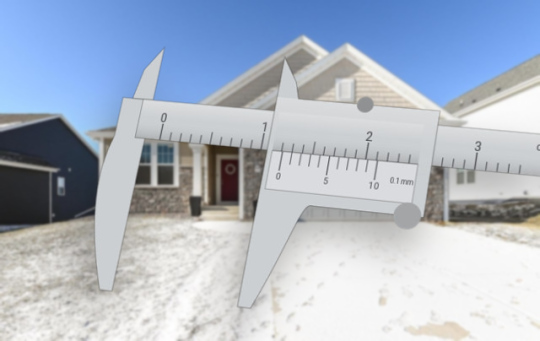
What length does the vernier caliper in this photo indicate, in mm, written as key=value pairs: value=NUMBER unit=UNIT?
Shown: value=12.1 unit=mm
